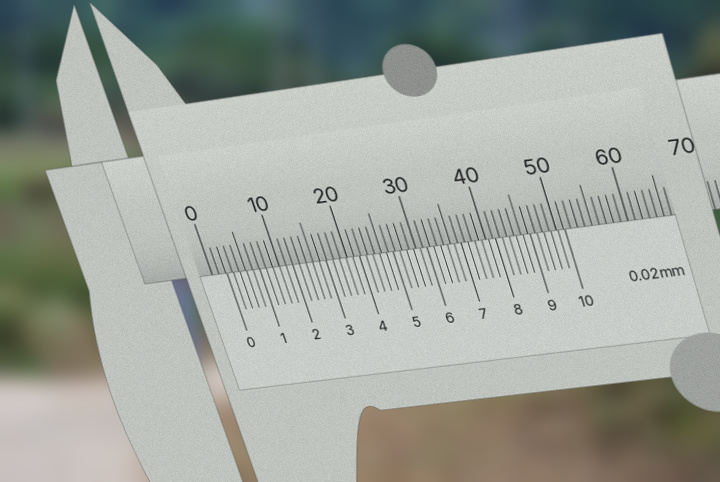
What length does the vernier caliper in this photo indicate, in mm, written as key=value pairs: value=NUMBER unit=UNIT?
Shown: value=2.2 unit=mm
